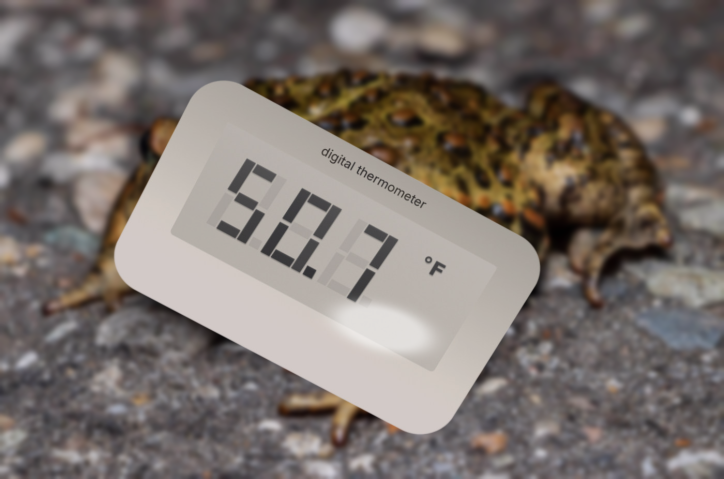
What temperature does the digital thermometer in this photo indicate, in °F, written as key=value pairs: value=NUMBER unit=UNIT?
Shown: value=50.7 unit=°F
